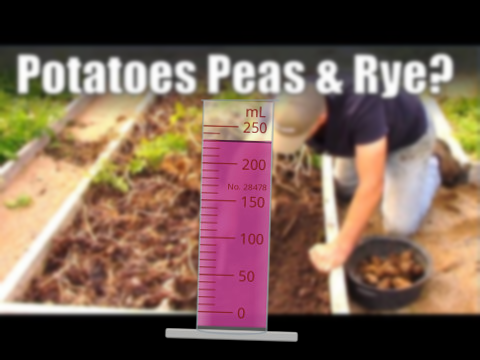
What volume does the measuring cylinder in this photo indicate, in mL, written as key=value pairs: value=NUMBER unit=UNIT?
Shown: value=230 unit=mL
